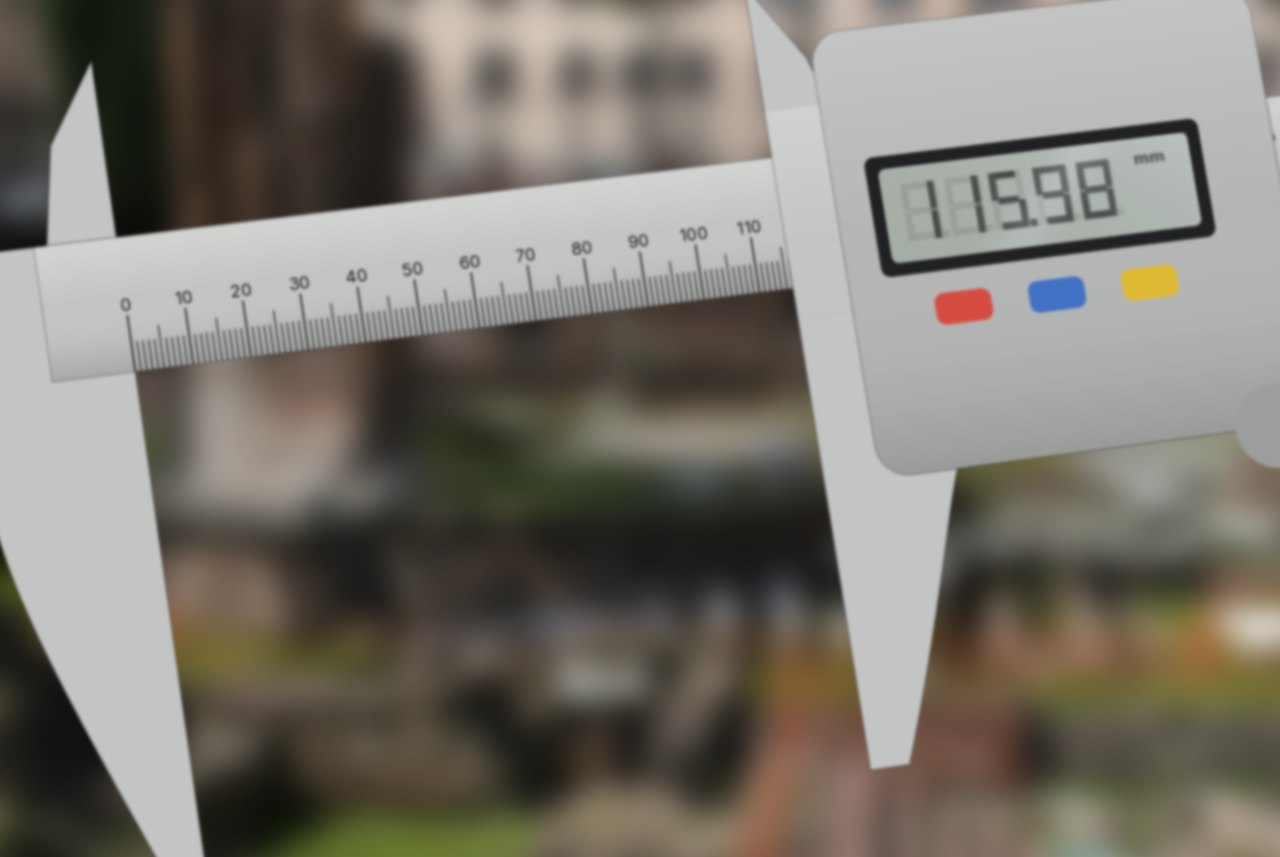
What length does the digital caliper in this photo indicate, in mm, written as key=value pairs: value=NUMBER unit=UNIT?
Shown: value=115.98 unit=mm
